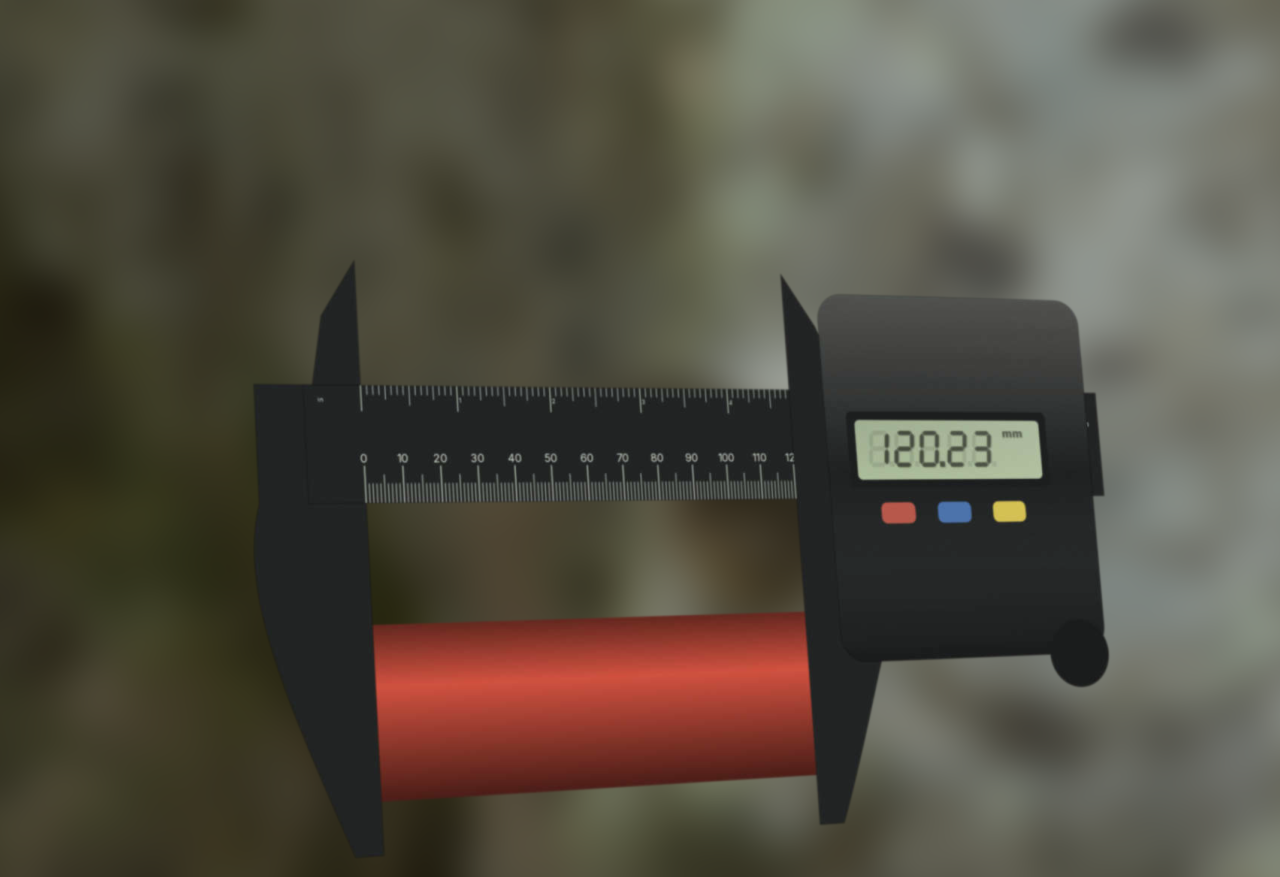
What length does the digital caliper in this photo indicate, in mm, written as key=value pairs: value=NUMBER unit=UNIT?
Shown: value=120.23 unit=mm
